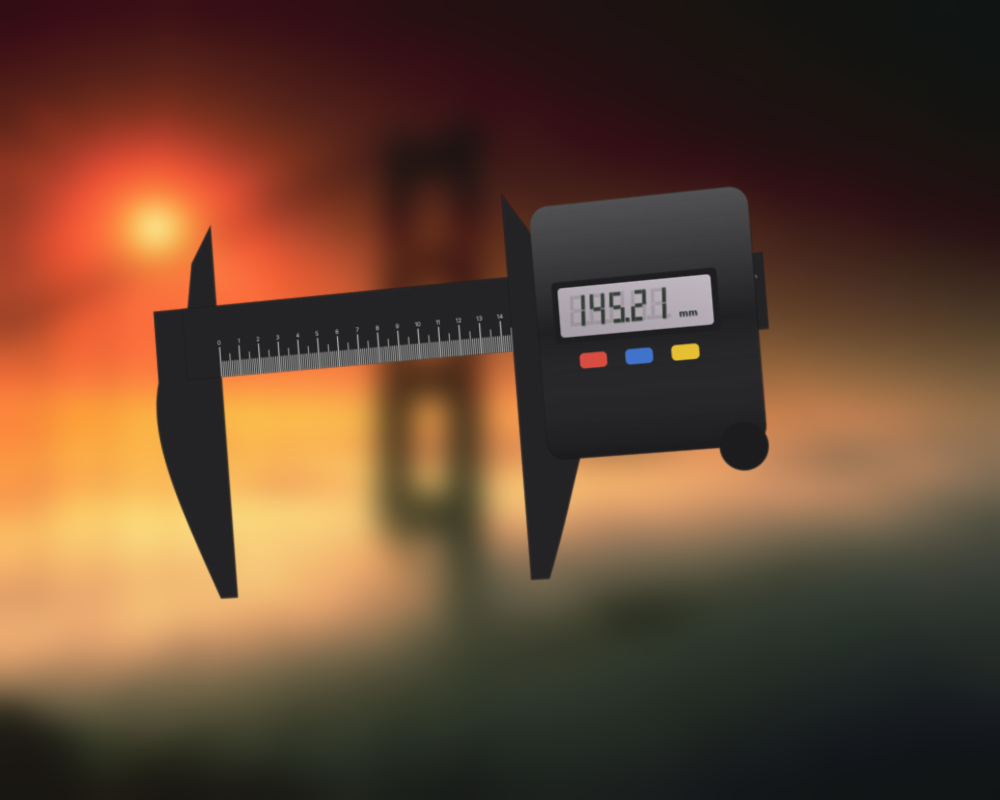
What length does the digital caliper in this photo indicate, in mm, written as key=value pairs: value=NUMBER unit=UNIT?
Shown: value=145.21 unit=mm
